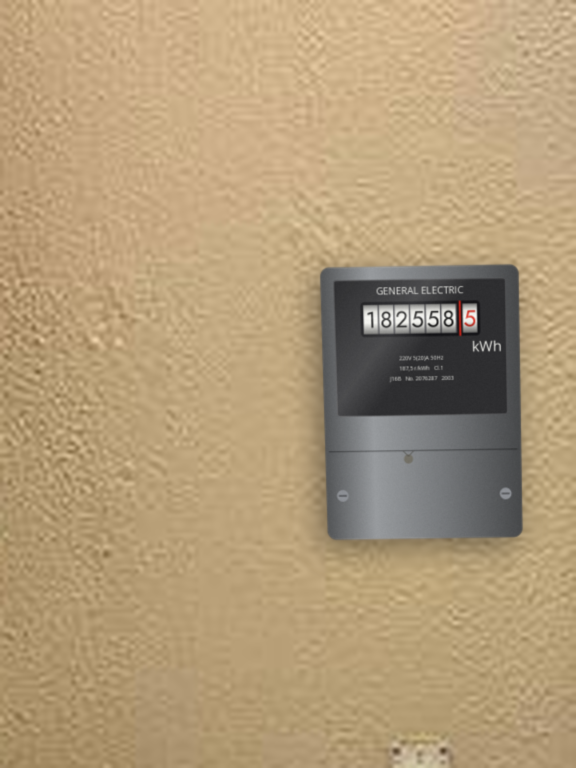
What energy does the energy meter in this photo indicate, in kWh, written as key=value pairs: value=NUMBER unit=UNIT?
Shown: value=182558.5 unit=kWh
